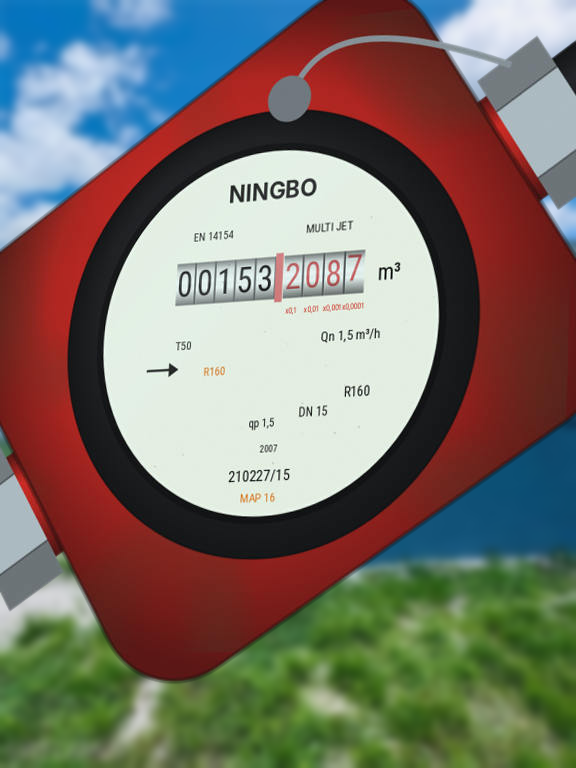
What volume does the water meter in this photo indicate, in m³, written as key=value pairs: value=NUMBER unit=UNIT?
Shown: value=153.2087 unit=m³
